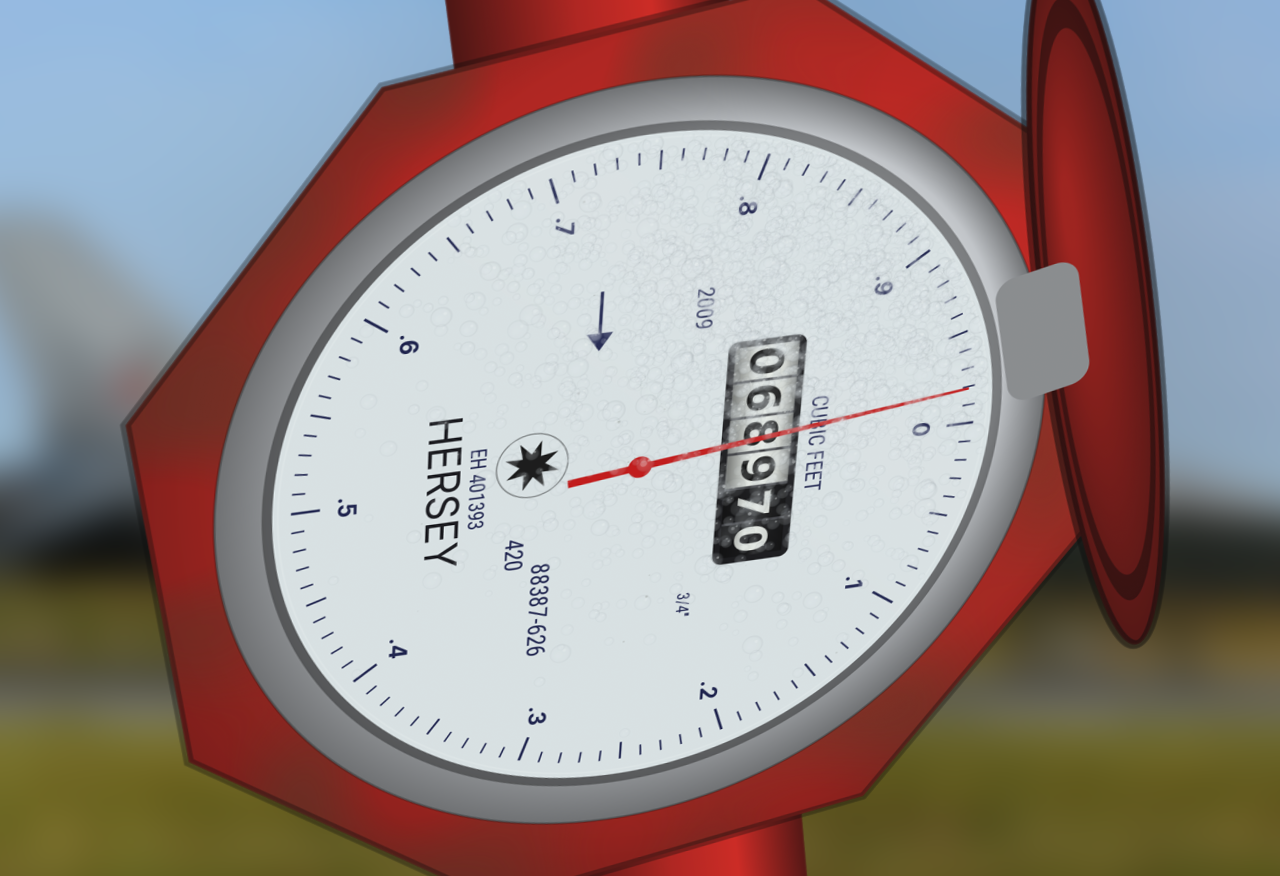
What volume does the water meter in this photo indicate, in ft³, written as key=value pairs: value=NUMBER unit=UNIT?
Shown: value=68969.98 unit=ft³
